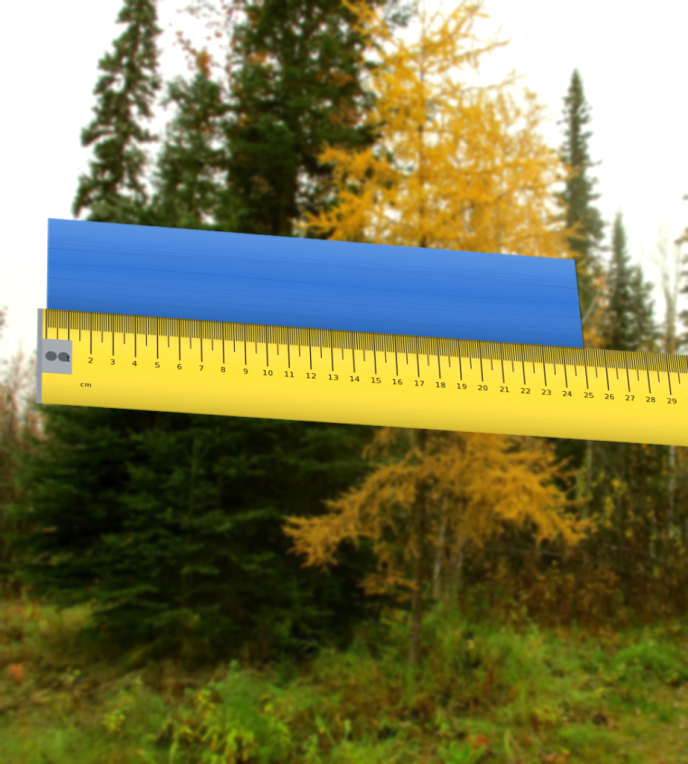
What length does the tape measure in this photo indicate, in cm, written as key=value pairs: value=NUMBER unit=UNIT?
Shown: value=25 unit=cm
